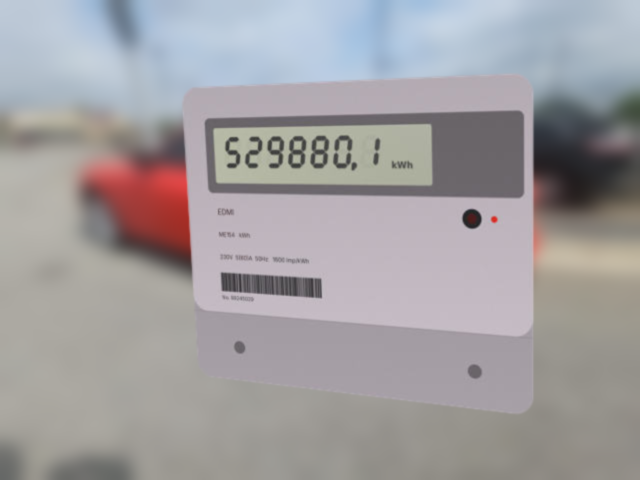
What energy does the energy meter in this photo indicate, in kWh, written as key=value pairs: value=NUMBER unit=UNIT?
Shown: value=529880.1 unit=kWh
